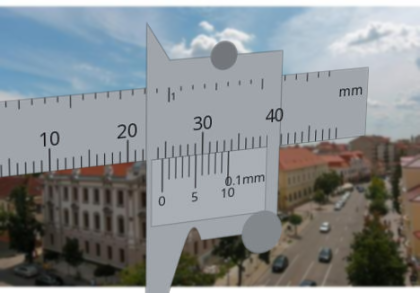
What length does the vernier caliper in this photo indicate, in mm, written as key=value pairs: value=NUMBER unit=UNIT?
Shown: value=24.6 unit=mm
